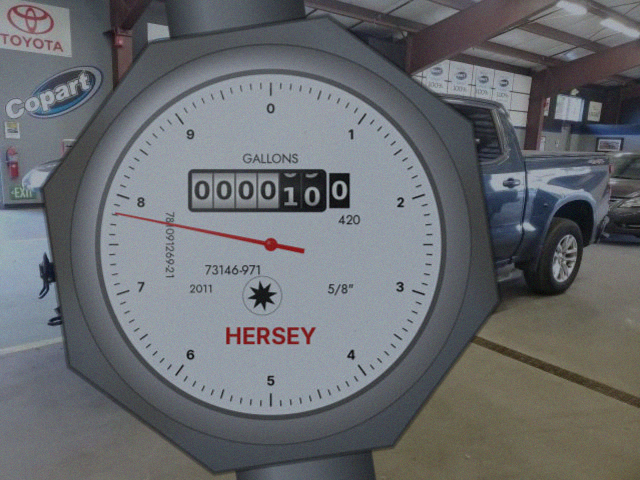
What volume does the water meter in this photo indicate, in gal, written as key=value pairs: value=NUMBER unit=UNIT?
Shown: value=97.8 unit=gal
